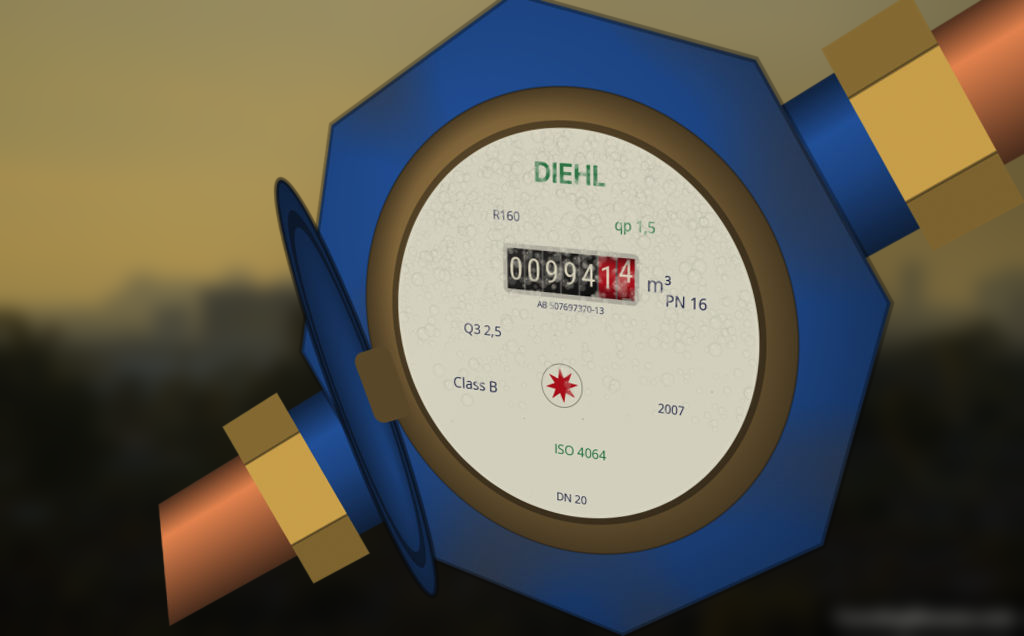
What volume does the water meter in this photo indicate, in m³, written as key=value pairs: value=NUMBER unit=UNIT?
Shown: value=994.14 unit=m³
